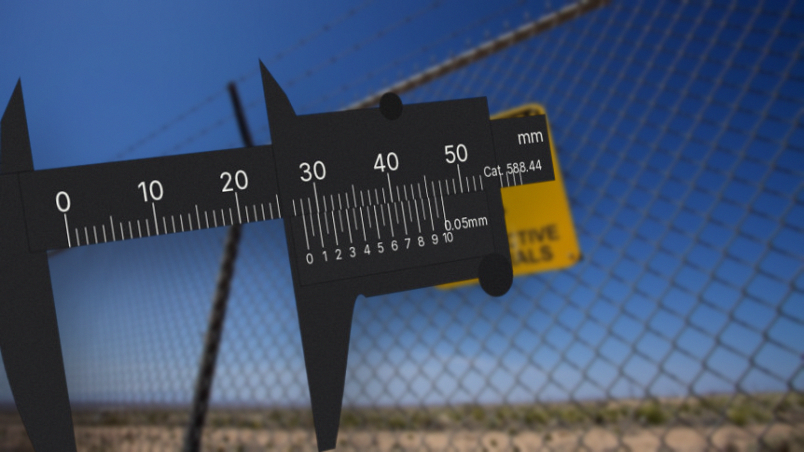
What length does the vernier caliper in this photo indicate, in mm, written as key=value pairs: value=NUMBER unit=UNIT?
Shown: value=28.0 unit=mm
